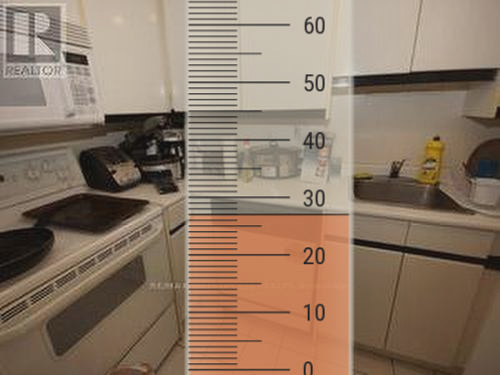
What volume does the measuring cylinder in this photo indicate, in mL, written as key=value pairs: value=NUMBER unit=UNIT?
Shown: value=27 unit=mL
